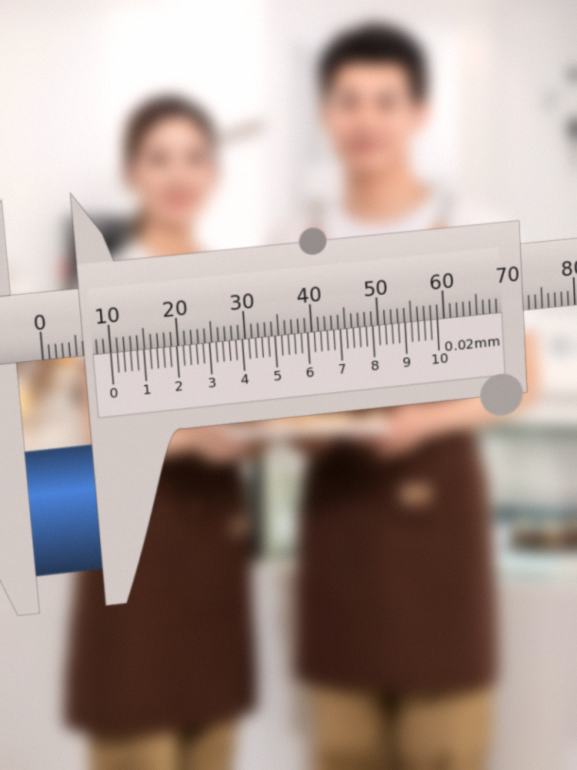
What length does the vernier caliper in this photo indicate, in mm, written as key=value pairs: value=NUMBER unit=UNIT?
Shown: value=10.0 unit=mm
